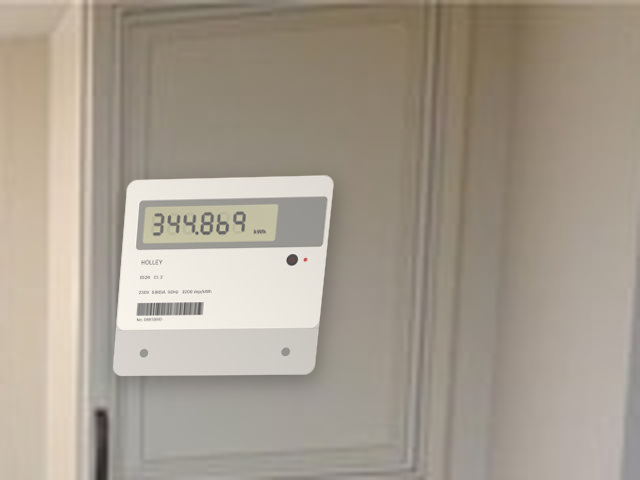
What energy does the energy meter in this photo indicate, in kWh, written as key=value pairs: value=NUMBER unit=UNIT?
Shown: value=344.869 unit=kWh
